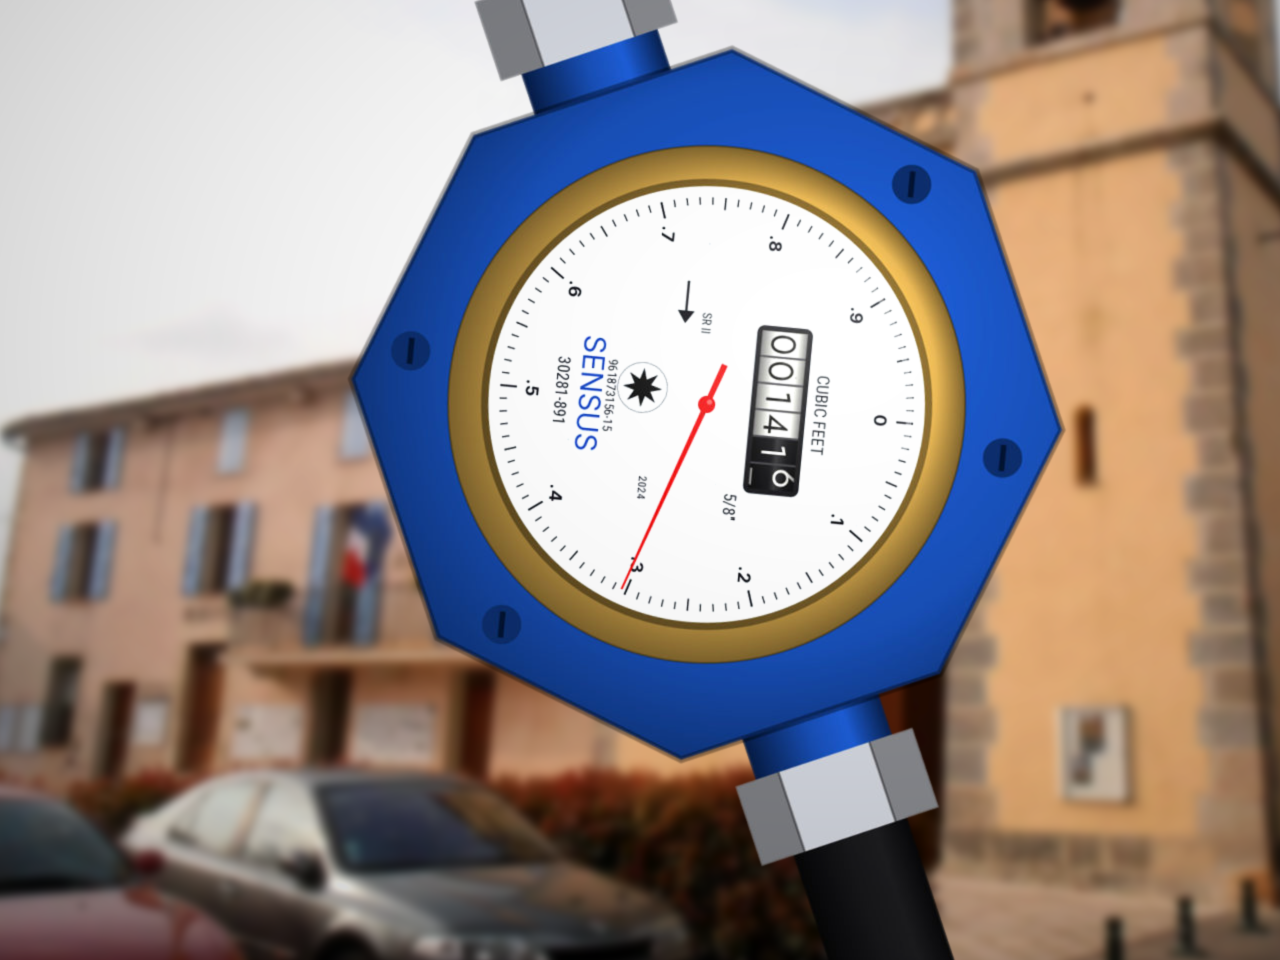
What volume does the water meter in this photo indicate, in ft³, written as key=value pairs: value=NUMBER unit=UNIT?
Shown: value=1416.30 unit=ft³
